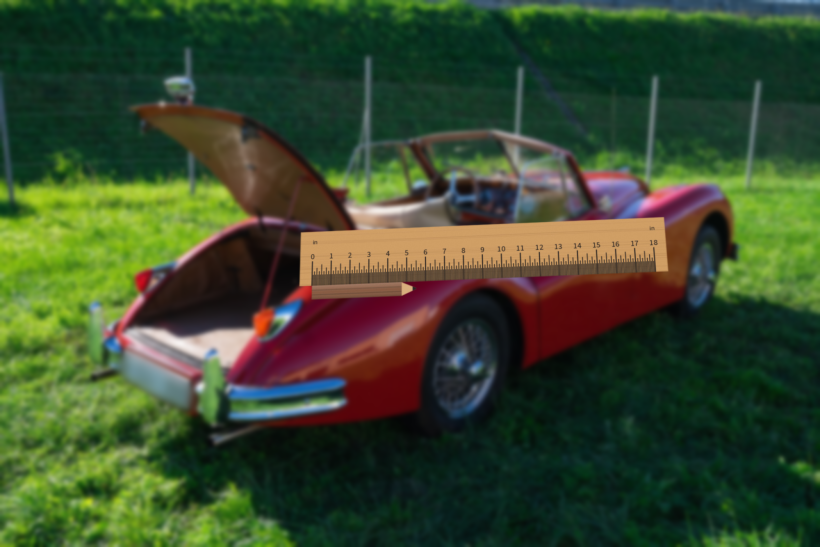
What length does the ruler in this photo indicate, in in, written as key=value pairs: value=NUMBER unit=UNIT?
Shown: value=5.5 unit=in
